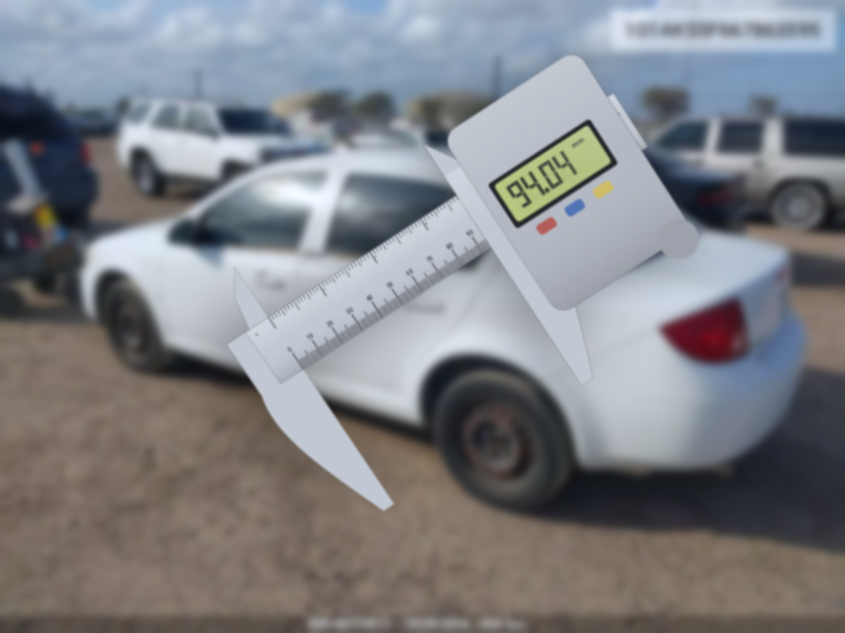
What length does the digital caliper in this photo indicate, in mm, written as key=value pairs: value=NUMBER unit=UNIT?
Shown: value=94.04 unit=mm
